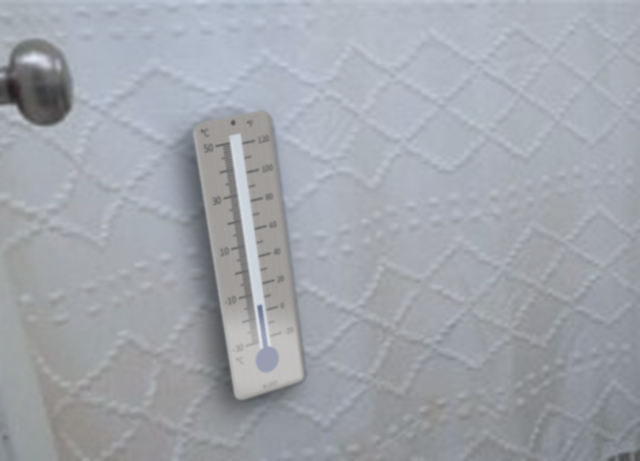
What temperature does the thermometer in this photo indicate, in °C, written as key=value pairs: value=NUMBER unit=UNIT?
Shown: value=-15 unit=°C
